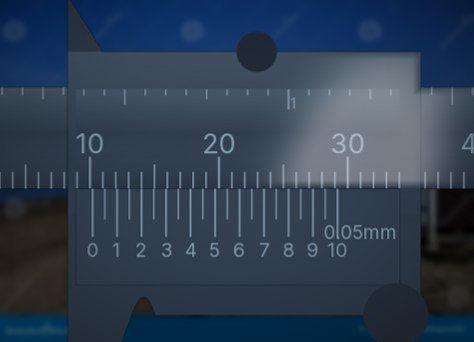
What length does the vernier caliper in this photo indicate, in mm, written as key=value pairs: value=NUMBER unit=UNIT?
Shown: value=10.2 unit=mm
